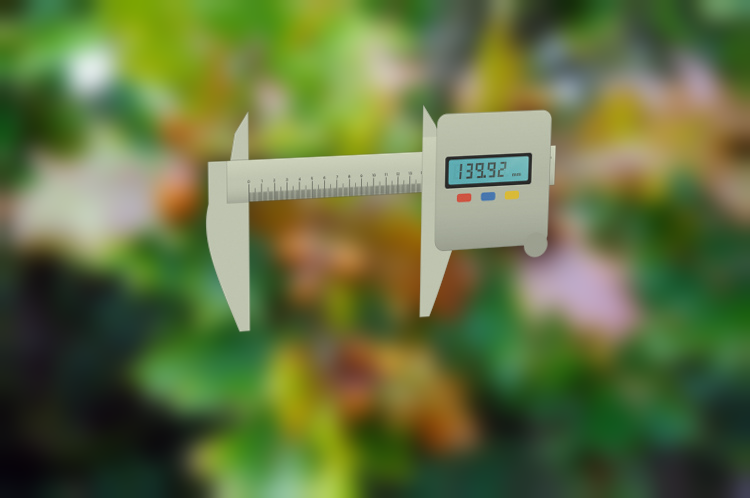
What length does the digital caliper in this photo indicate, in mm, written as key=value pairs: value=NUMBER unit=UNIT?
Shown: value=139.92 unit=mm
